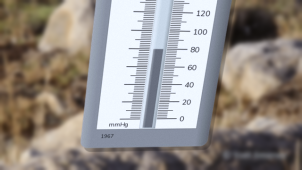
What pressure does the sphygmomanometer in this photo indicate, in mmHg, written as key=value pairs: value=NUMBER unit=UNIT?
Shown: value=80 unit=mmHg
